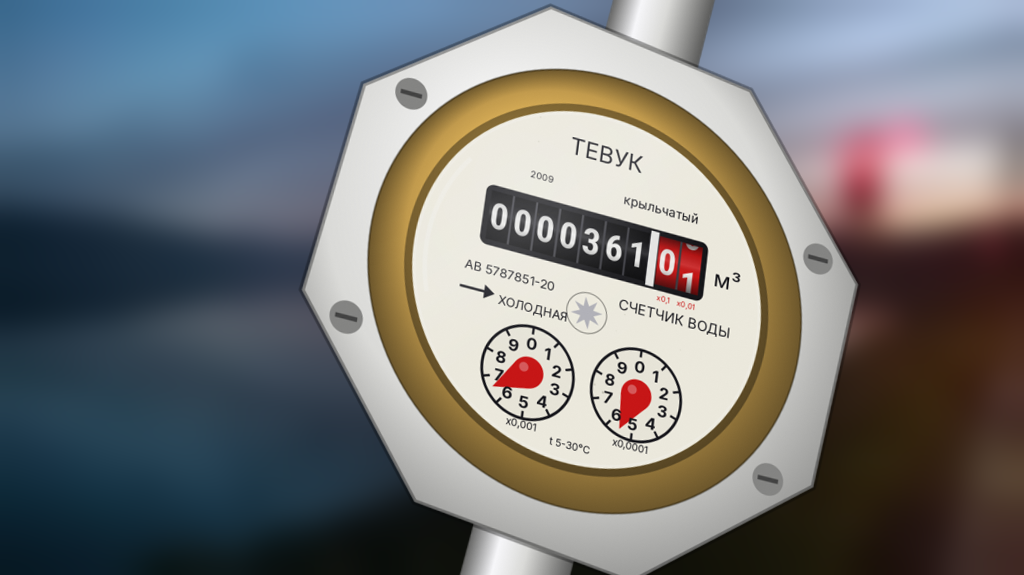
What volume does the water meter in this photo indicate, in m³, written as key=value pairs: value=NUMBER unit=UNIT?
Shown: value=361.0065 unit=m³
